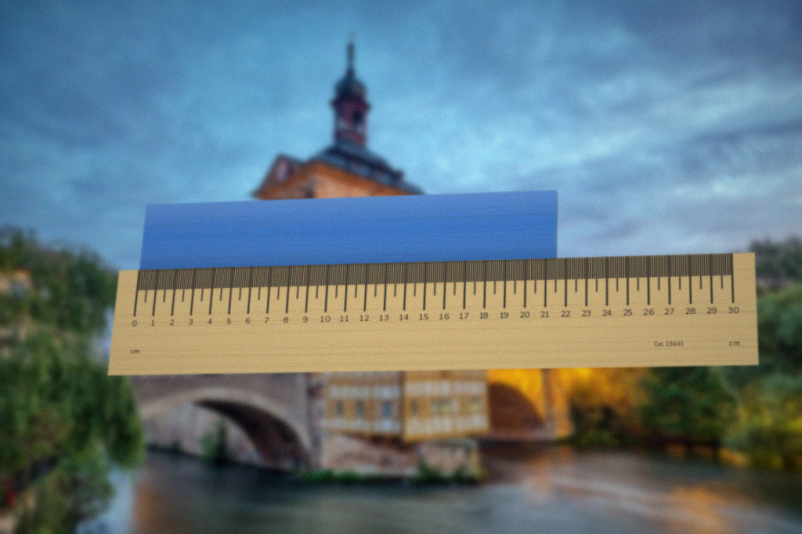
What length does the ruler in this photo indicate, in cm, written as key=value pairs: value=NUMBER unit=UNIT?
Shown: value=21.5 unit=cm
